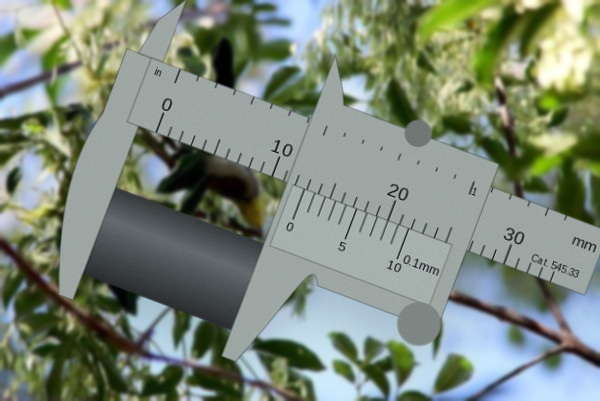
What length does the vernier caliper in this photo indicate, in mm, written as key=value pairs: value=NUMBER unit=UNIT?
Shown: value=12.8 unit=mm
